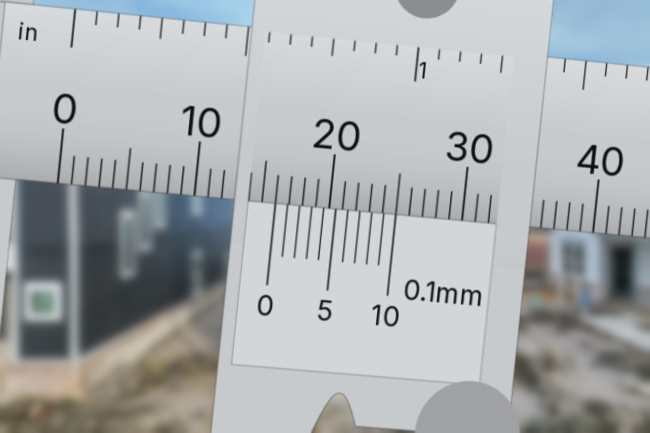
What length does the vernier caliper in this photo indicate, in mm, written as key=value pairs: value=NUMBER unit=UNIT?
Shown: value=16.0 unit=mm
